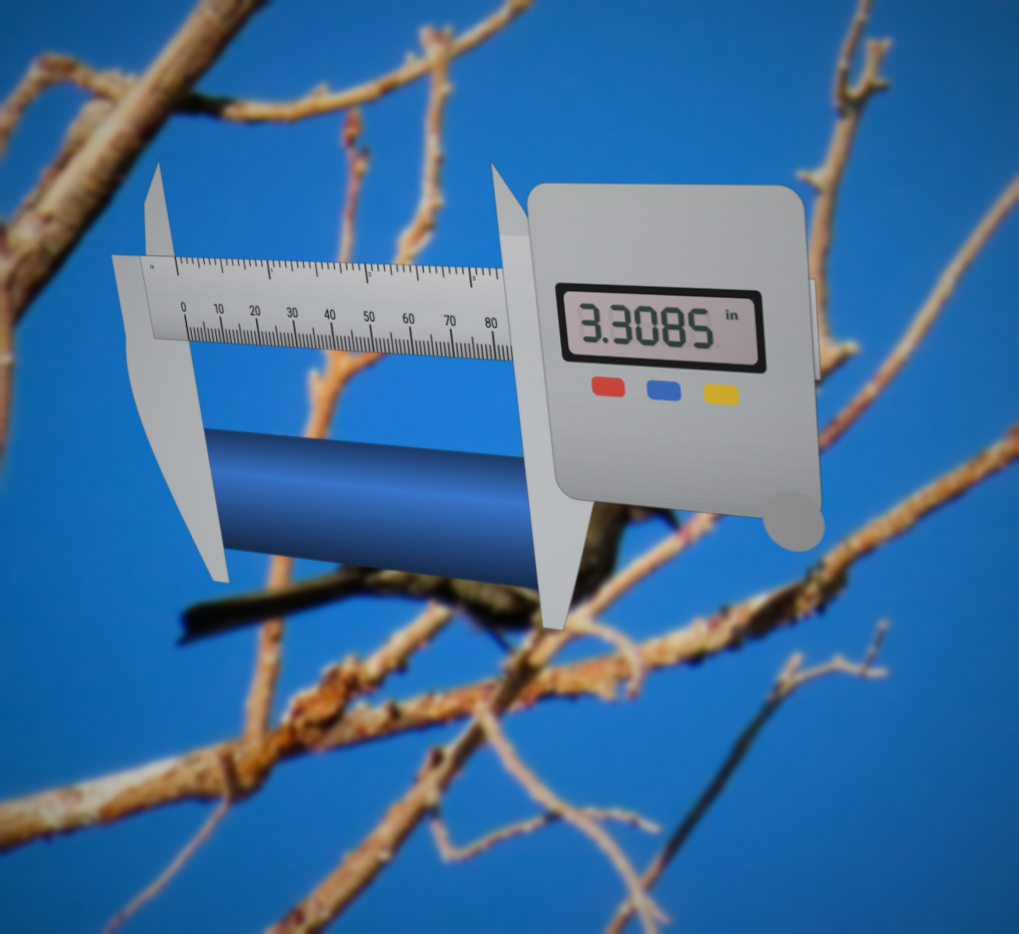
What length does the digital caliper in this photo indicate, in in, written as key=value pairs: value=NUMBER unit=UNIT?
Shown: value=3.3085 unit=in
